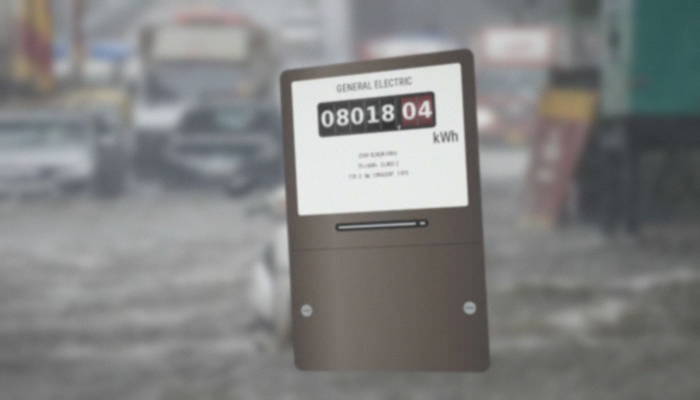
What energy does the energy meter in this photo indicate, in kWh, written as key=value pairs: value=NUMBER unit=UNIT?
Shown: value=8018.04 unit=kWh
